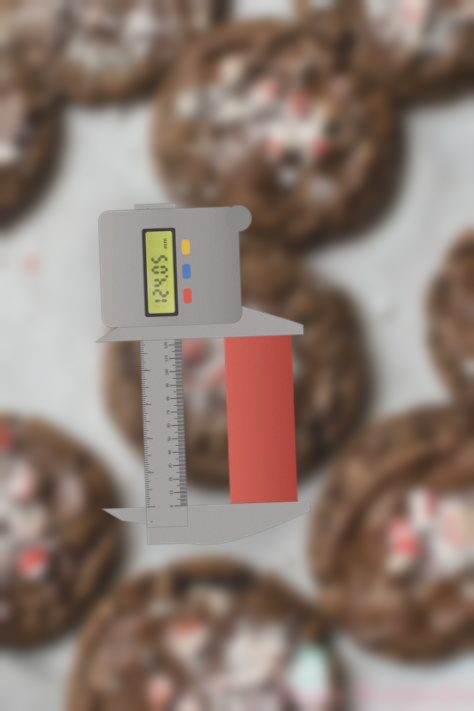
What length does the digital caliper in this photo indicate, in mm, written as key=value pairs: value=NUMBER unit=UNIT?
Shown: value=124.05 unit=mm
